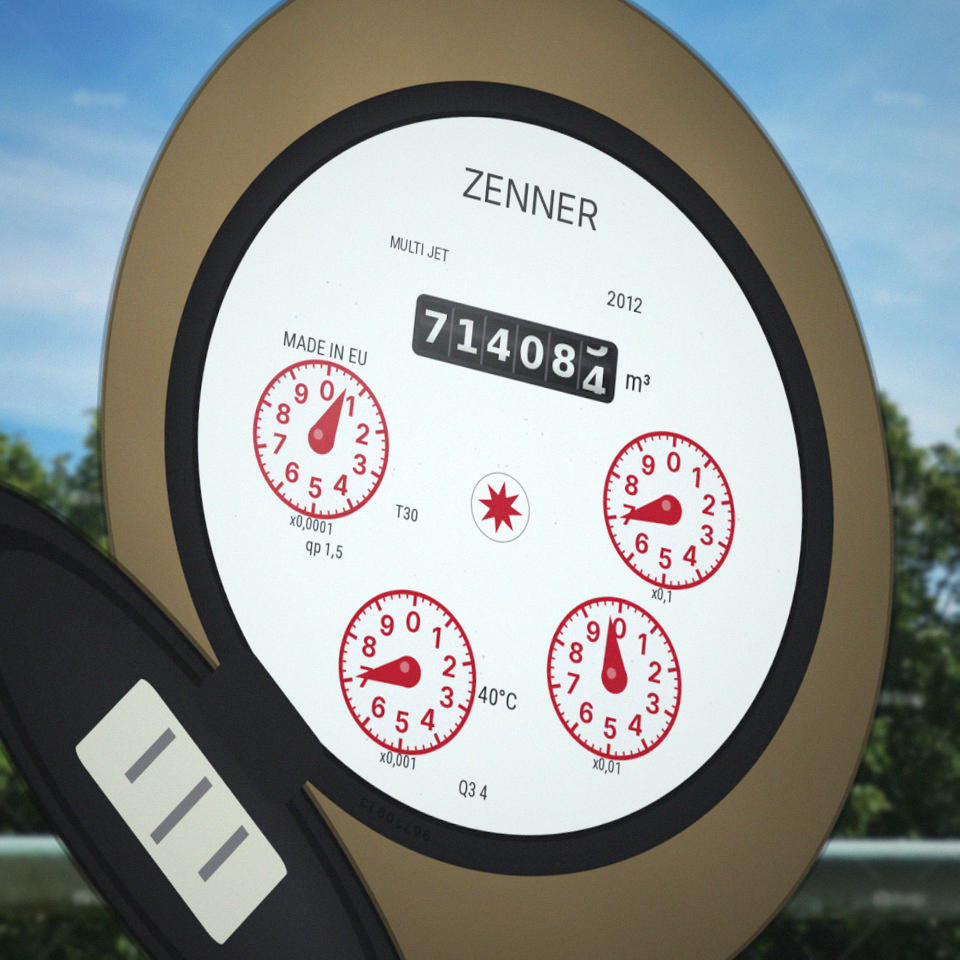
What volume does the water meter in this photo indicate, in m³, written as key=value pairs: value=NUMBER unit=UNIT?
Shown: value=714083.6970 unit=m³
